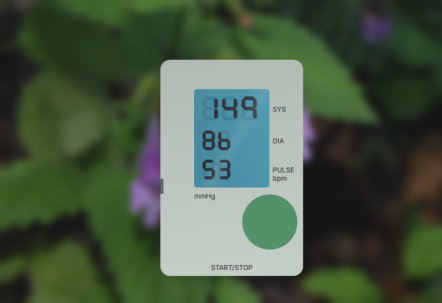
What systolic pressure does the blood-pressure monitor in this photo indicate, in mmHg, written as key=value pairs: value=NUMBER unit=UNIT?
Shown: value=149 unit=mmHg
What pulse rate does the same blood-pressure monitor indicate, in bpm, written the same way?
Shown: value=53 unit=bpm
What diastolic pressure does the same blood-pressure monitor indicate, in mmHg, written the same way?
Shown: value=86 unit=mmHg
